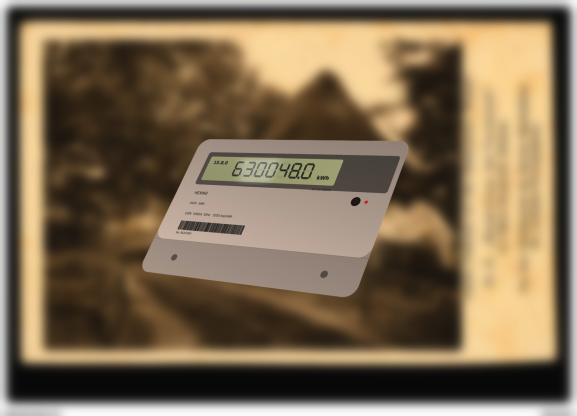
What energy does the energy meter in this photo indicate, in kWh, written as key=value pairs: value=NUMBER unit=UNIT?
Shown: value=630048.0 unit=kWh
